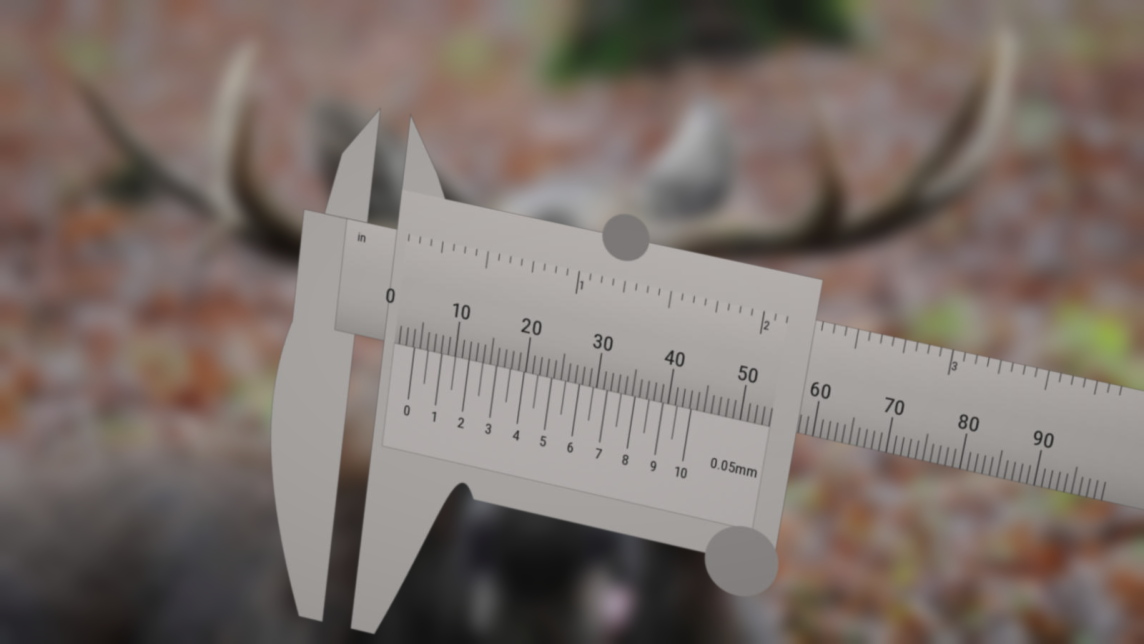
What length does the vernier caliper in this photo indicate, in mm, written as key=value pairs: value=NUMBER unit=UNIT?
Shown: value=4.2 unit=mm
